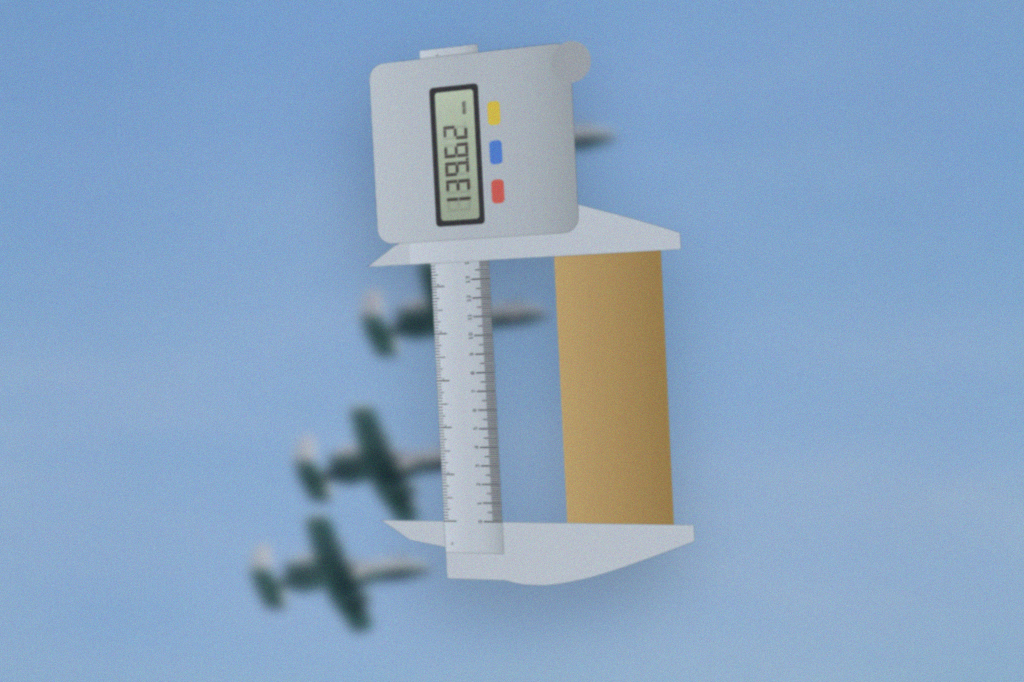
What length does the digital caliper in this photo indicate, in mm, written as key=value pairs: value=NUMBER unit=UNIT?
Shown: value=139.62 unit=mm
